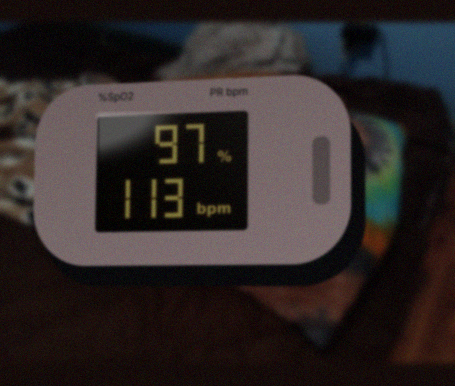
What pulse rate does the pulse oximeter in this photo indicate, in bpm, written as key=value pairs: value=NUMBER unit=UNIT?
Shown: value=113 unit=bpm
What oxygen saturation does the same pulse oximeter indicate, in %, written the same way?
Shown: value=97 unit=%
